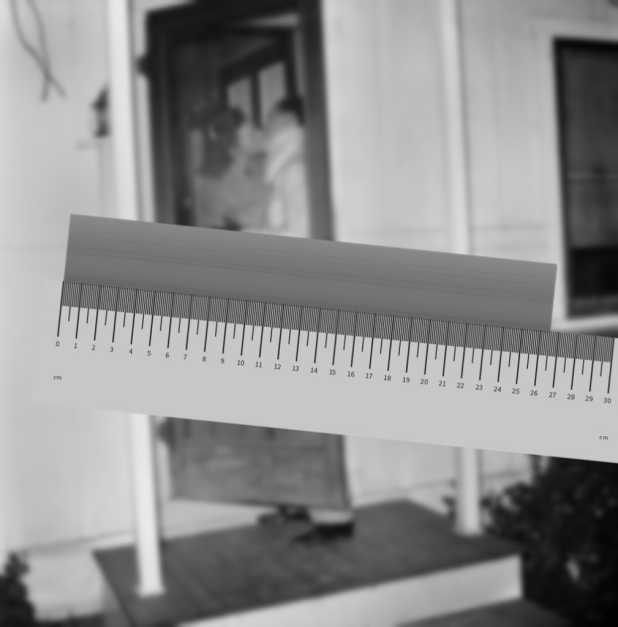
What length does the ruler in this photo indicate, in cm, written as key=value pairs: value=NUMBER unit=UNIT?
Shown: value=26.5 unit=cm
